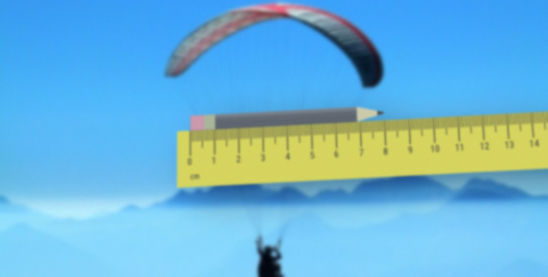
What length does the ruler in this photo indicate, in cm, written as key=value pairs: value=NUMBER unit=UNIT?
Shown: value=8 unit=cm
